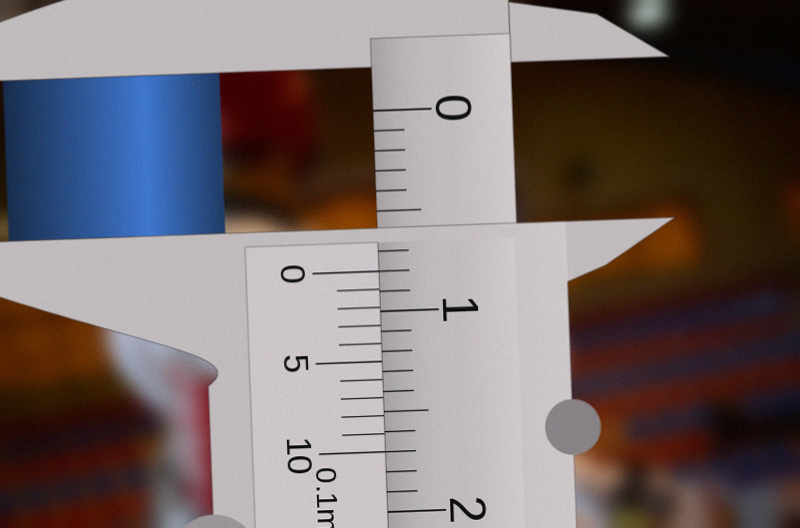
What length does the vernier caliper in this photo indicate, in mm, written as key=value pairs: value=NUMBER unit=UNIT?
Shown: value=8.0 unit=mm
